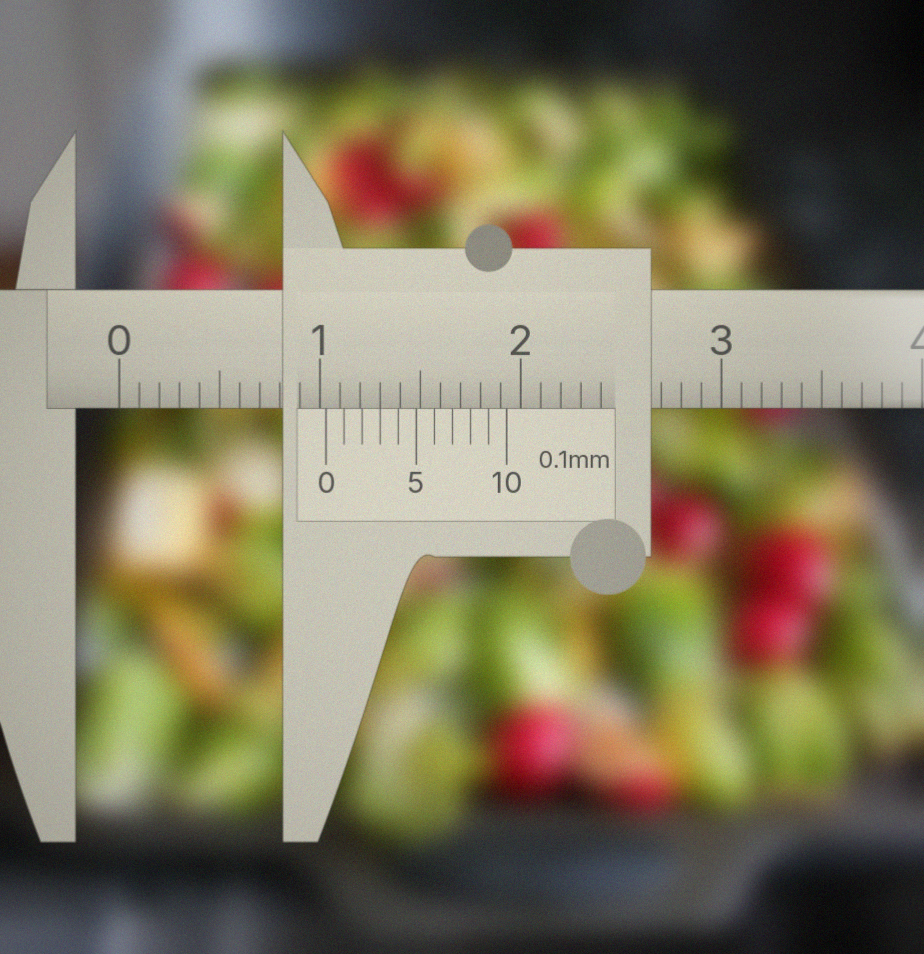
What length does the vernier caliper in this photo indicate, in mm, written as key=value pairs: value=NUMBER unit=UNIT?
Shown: value=10.3 unit=mm
